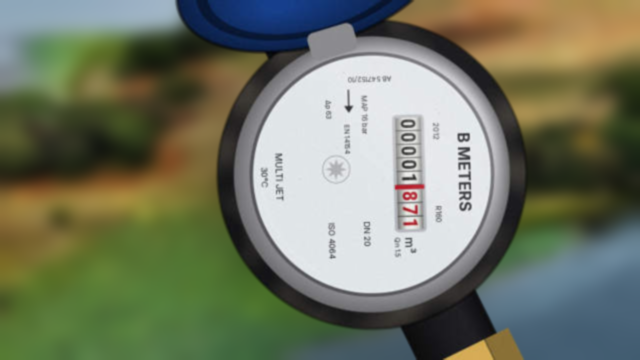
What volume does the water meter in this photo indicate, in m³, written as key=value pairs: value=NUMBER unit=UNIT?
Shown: value=1.871 unit=m³
